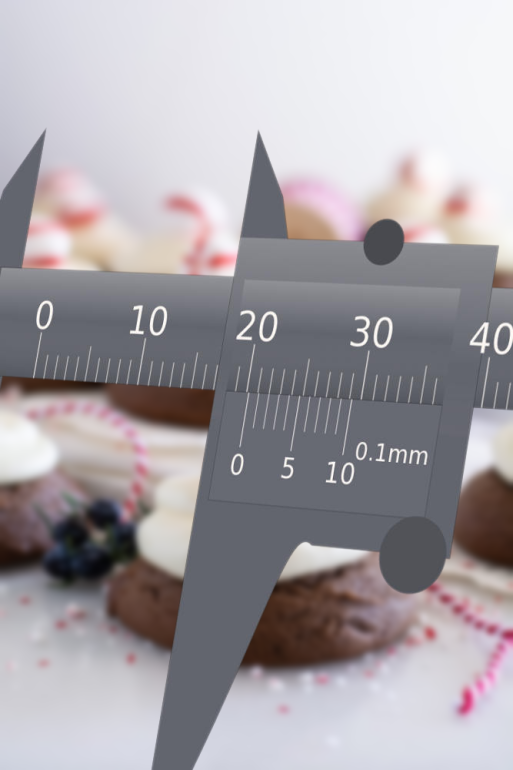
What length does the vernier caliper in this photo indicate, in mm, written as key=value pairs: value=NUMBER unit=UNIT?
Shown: value=20.2 unit=mm
